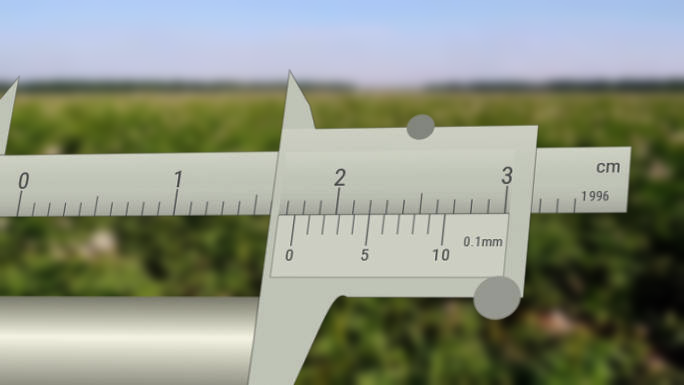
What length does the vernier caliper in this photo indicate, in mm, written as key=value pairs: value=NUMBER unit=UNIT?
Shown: value=17.5 unit=mm
